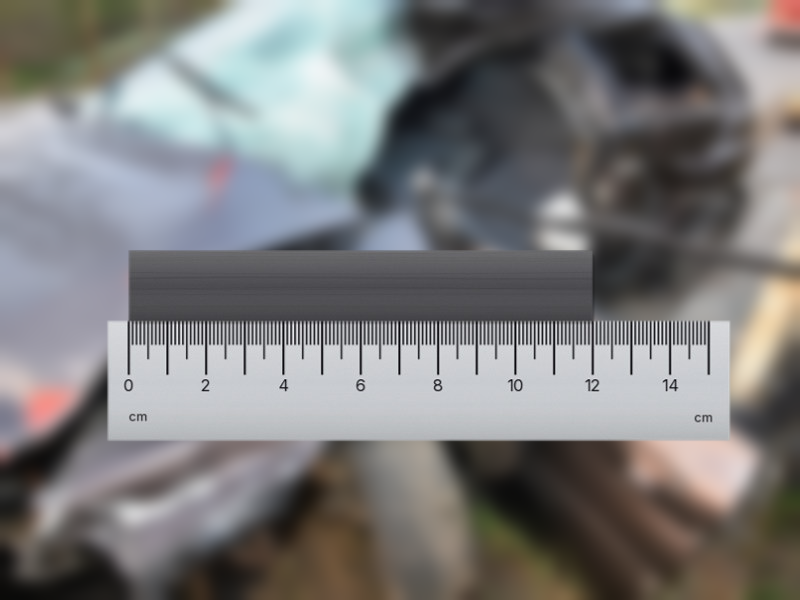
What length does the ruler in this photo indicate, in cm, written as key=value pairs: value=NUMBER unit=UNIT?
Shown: value=12 unit=cm
